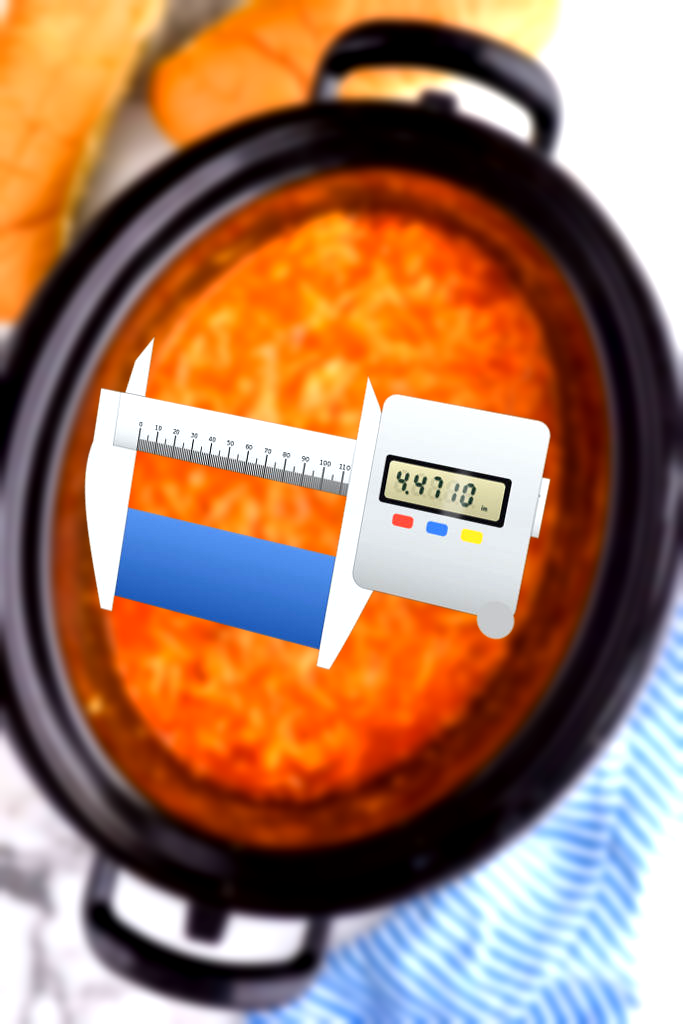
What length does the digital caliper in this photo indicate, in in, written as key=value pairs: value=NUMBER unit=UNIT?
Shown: value=4.4710 unit=in
